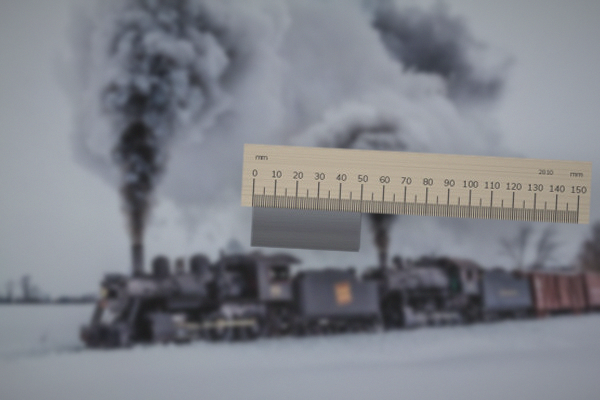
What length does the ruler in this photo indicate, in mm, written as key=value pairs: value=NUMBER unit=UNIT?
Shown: value=50 unit=mm
